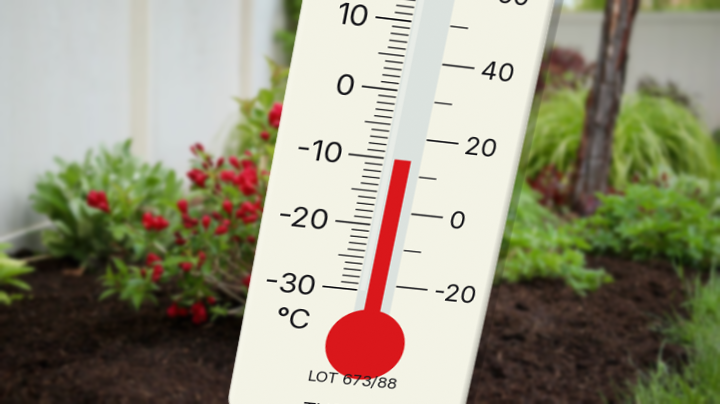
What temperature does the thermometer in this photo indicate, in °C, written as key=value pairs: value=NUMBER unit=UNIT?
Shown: value=-10 unit=°C
